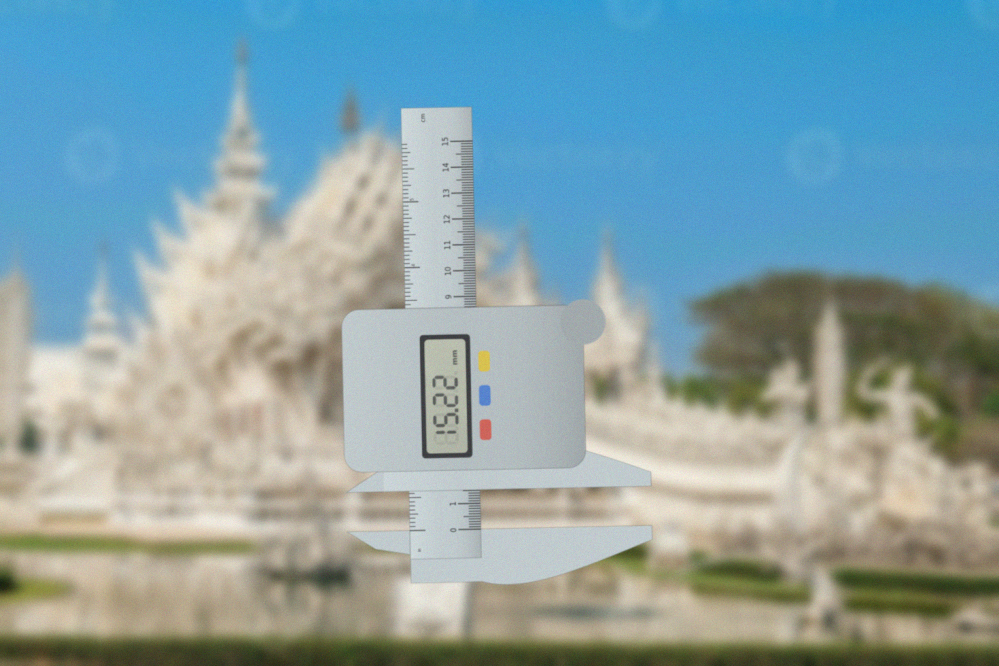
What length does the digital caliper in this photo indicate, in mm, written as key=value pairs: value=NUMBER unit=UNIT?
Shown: value=15.22 unit=mm
